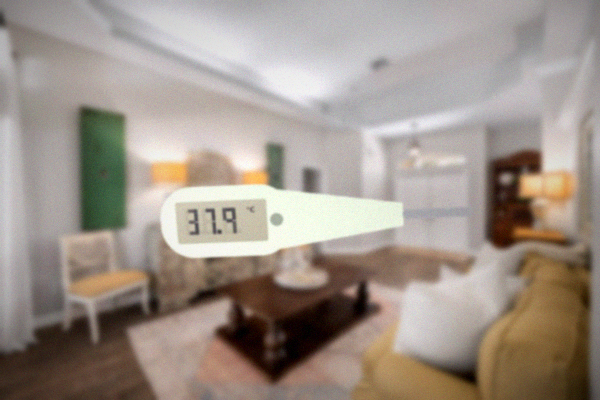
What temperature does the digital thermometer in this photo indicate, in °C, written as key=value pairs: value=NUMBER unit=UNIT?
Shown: value=37.9 unit=°C
